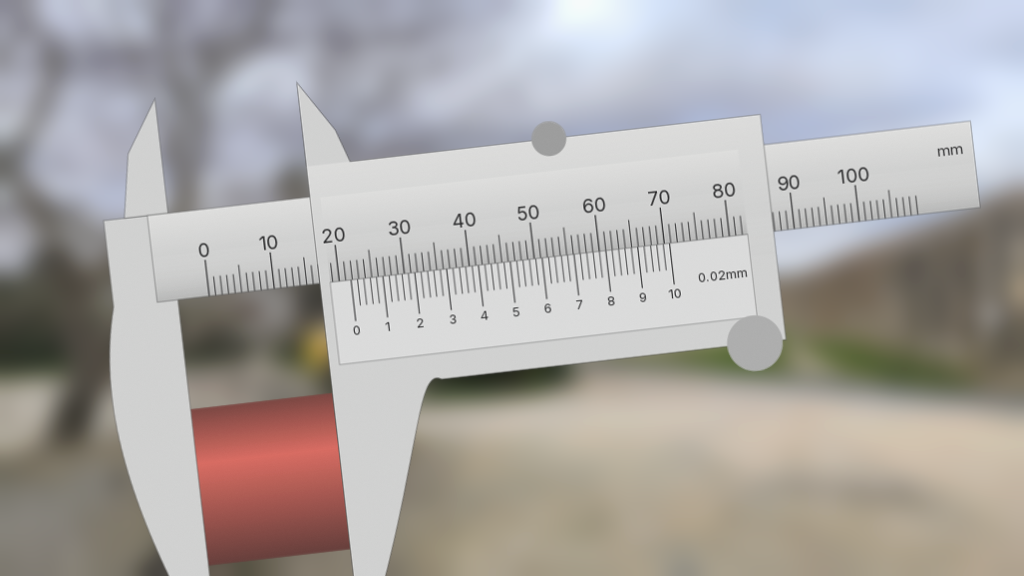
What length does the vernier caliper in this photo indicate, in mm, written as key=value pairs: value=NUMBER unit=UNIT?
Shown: value=21.8 unit=mm
